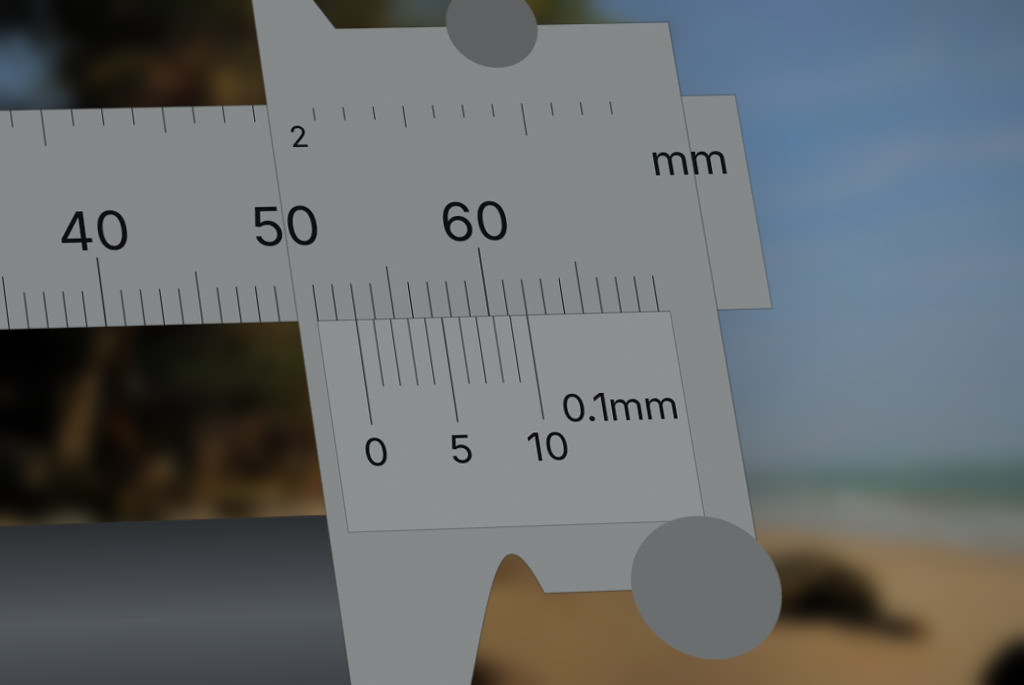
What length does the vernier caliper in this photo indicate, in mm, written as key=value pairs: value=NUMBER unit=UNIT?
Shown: value=53.0 unit=mm
